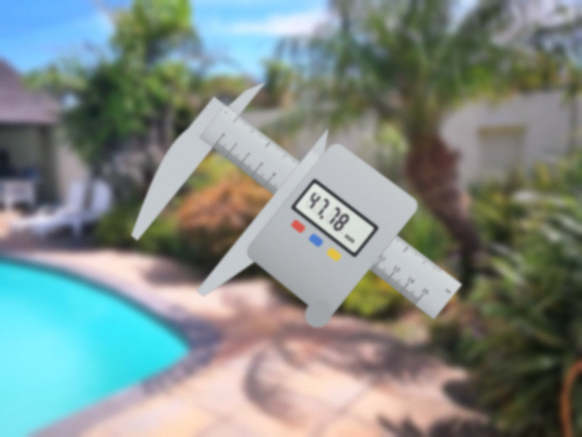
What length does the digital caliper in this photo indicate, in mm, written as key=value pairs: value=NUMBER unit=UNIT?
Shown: value=47.78 unit=mm
